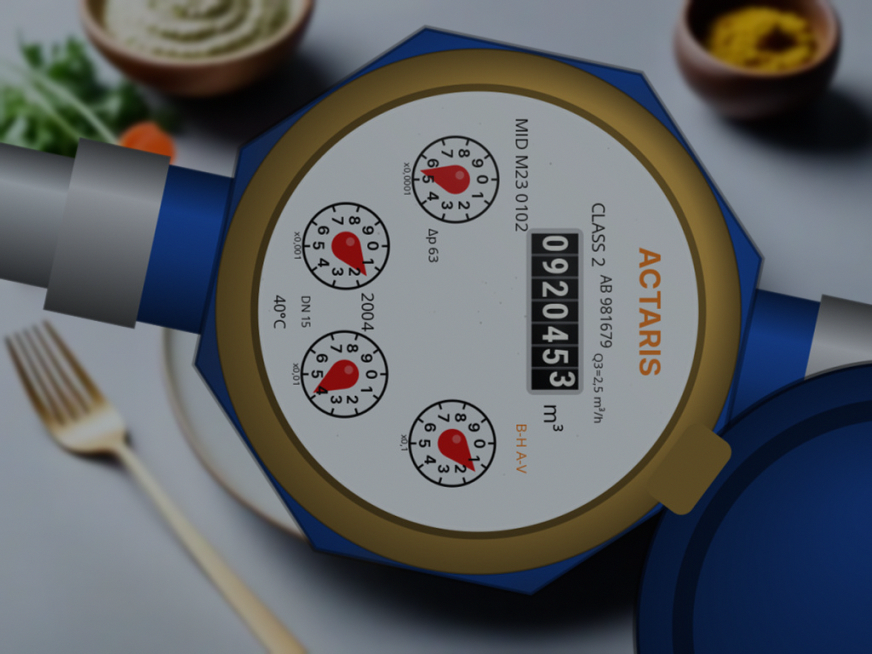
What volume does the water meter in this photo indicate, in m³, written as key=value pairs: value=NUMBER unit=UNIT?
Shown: value=920453.1415 unit=m³
